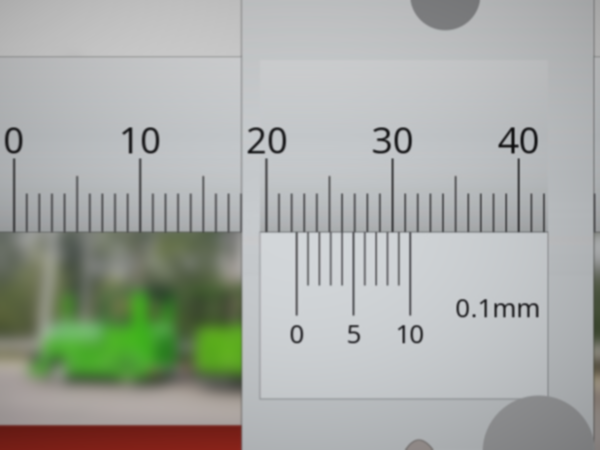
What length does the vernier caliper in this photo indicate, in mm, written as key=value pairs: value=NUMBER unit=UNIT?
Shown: value=22.4 unit=mm
